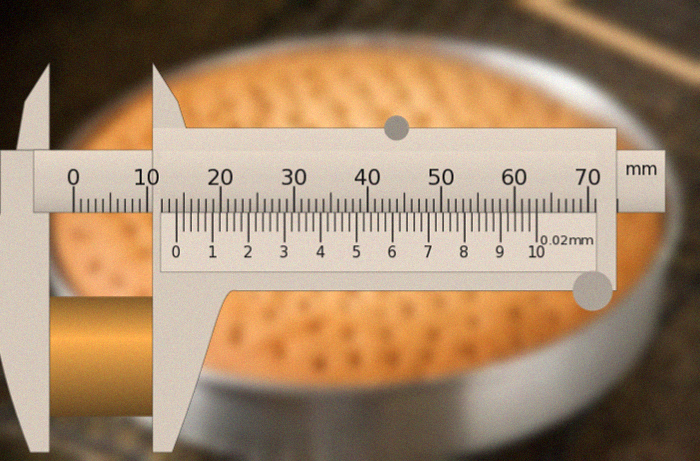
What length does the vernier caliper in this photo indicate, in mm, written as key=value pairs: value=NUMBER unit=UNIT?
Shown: value=14.0 unit=mm
